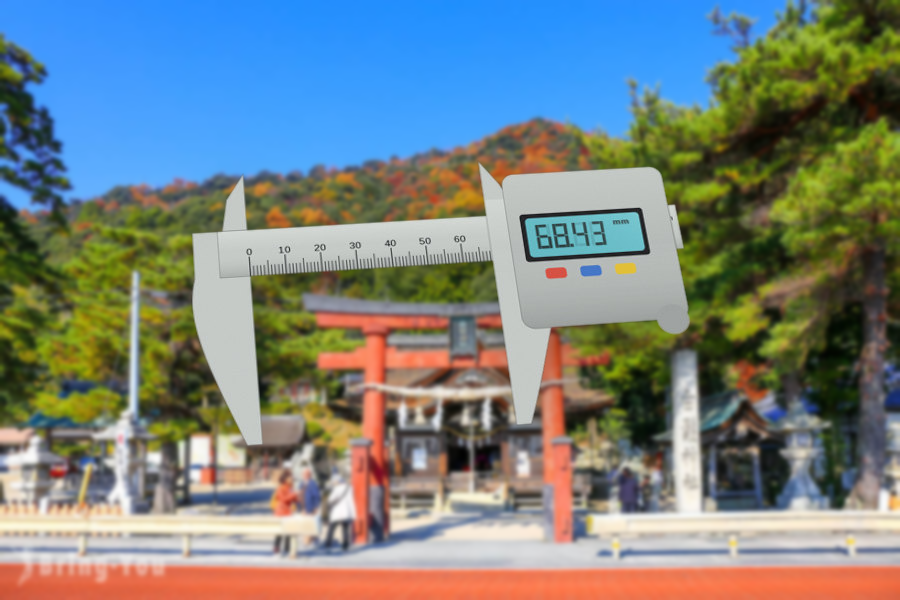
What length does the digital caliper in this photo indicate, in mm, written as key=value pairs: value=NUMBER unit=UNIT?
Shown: value=68.43 unit=mm
